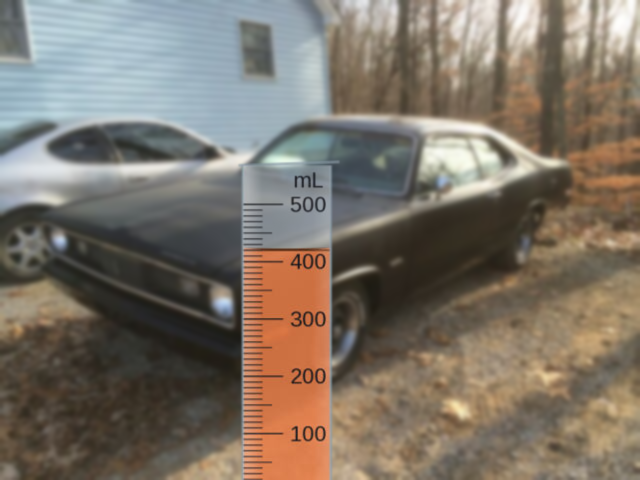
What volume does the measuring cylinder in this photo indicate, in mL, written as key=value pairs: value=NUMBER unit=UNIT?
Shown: value=420 unit=mL
